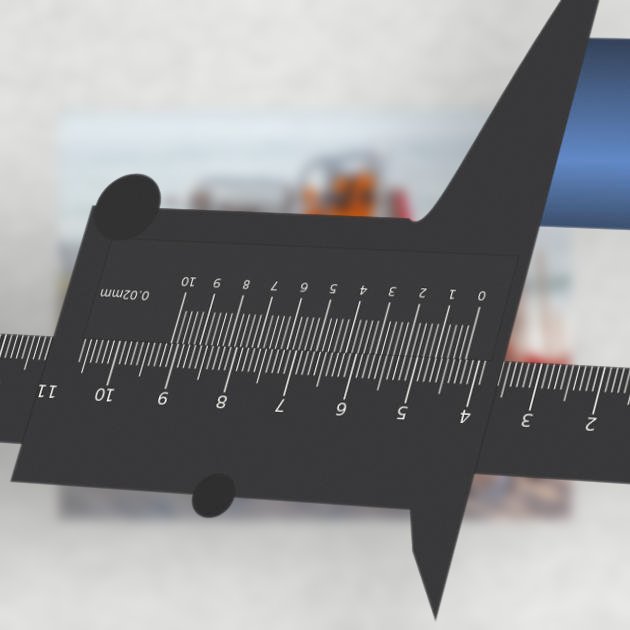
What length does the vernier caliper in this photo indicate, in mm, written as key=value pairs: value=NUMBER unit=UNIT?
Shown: value=42.2 unit=mm
